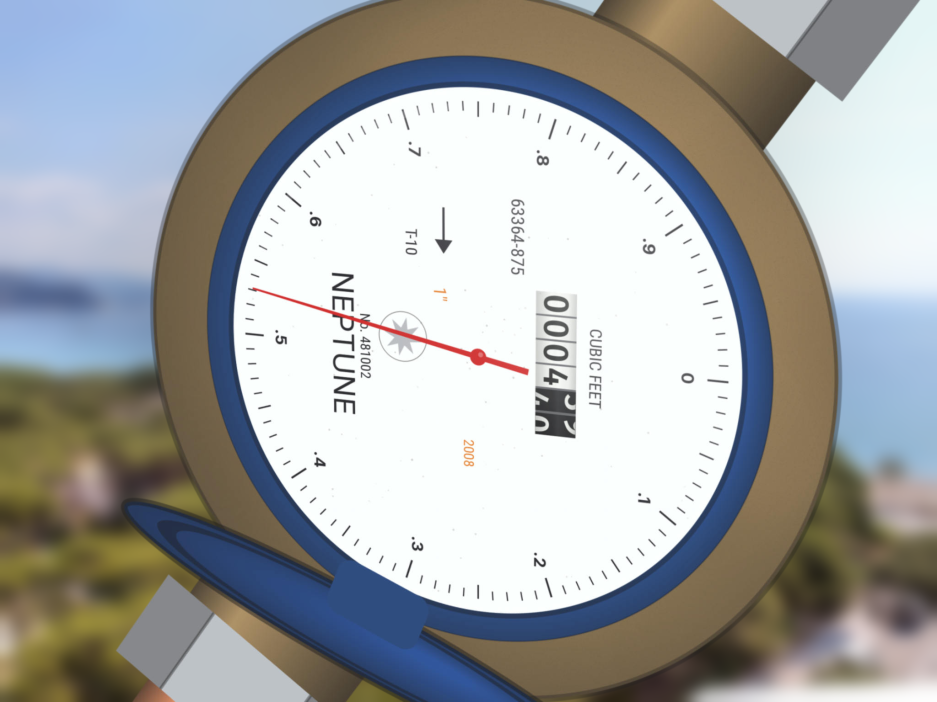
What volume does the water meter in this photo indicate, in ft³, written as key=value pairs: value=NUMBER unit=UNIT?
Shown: value=439.53 unit=ft³
